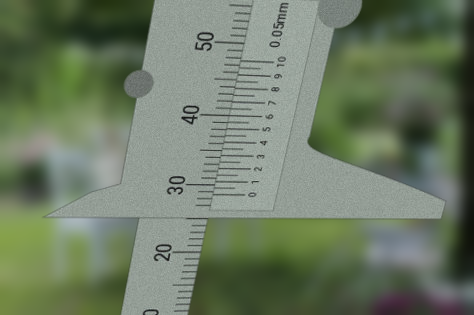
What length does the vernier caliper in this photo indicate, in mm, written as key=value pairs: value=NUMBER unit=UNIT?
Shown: value=28.6 unit=mm
